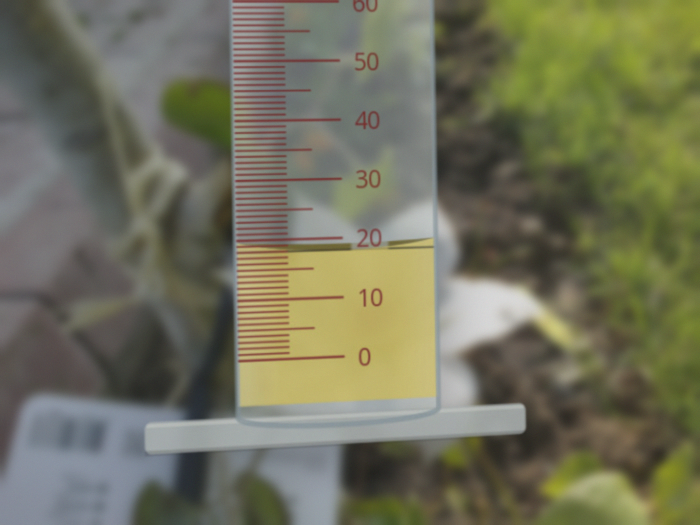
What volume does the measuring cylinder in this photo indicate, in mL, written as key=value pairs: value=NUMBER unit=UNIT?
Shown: value=18 unit=mL
